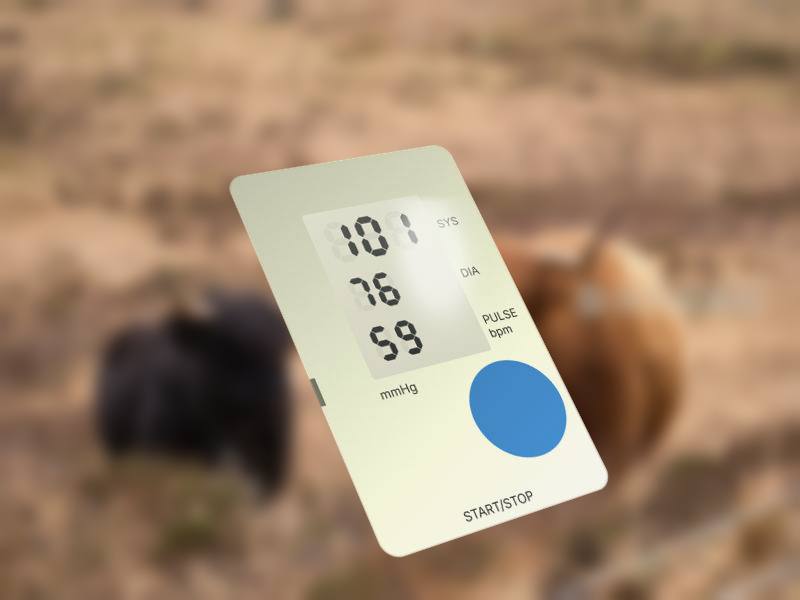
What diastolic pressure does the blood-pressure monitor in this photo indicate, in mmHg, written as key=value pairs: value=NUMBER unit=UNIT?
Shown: value=76 unit=mmHg
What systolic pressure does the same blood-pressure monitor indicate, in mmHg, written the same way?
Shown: value=101 unit=mmHg
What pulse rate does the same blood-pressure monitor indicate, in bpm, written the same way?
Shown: value=59 unit=bpm
